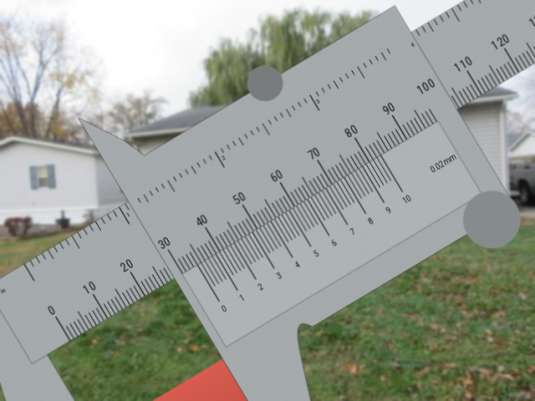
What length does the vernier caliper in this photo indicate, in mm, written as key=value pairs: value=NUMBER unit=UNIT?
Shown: value=34.0 unit=mm
